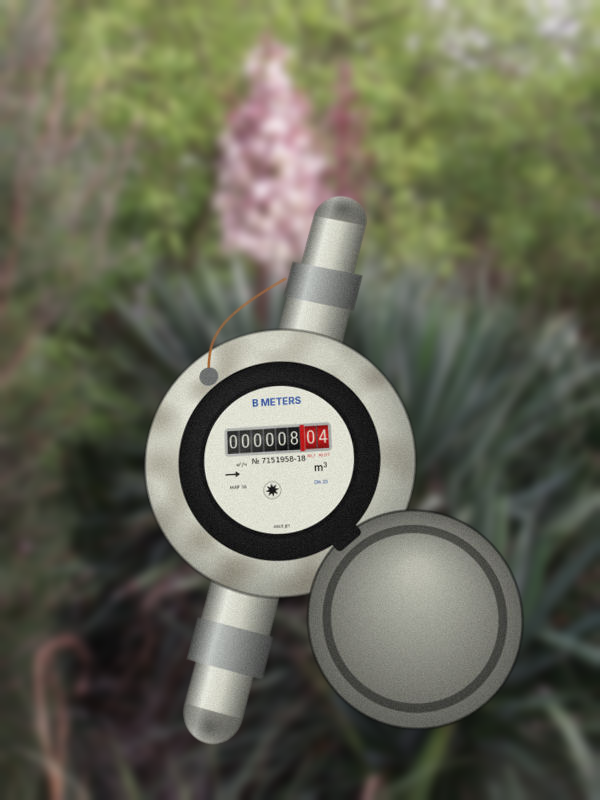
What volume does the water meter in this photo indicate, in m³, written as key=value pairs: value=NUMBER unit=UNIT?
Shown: value=8.04 unit=m³
